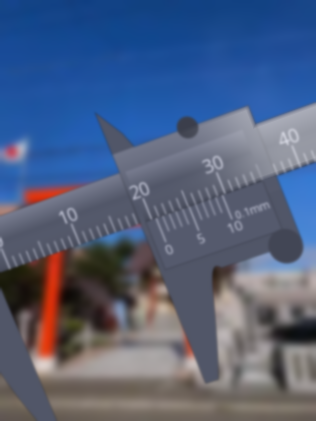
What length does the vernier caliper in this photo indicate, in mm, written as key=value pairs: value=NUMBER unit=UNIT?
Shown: value=20.6 unit=mm
